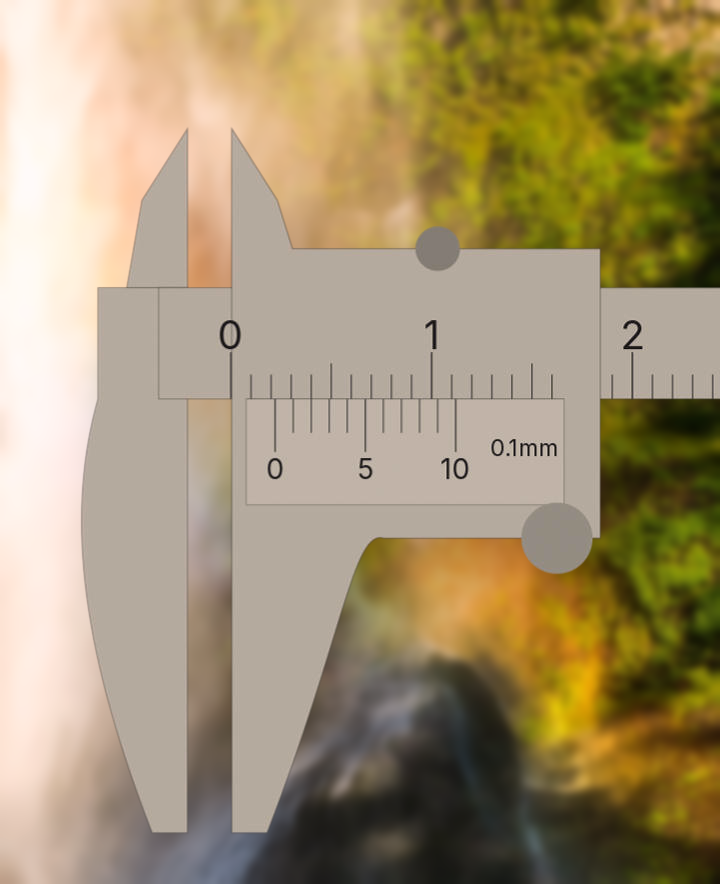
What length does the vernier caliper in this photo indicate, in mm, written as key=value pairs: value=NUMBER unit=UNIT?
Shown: value=2.2 unit=mm
